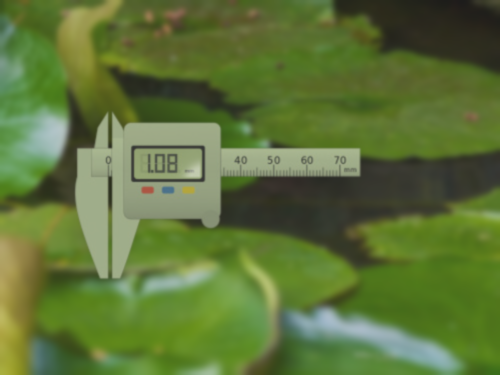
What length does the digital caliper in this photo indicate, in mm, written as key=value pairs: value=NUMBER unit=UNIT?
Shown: value=1.08 unit=mm
